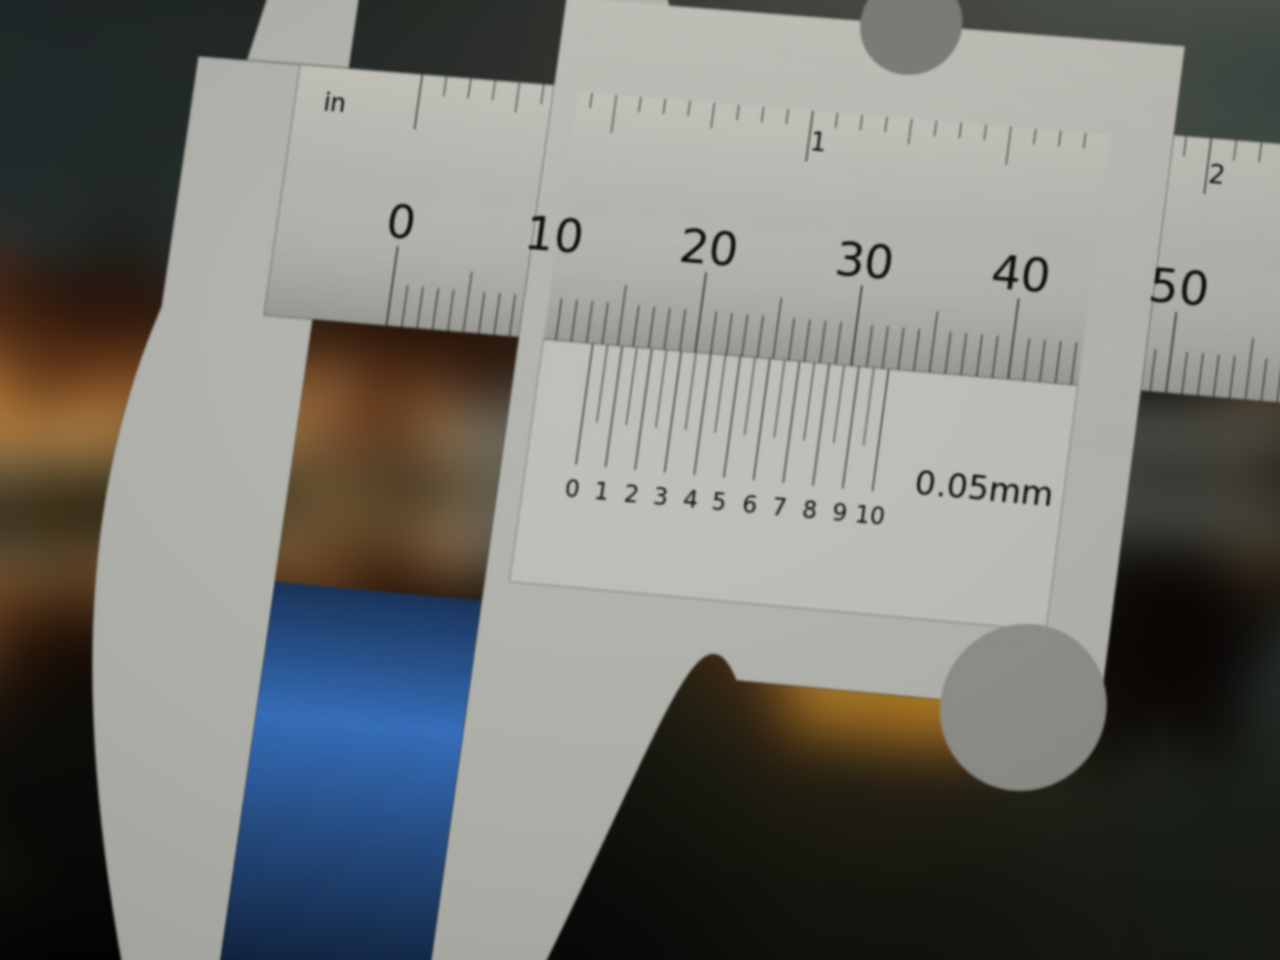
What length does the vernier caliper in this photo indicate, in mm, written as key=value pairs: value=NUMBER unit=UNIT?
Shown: value=13.4 unit=mm
